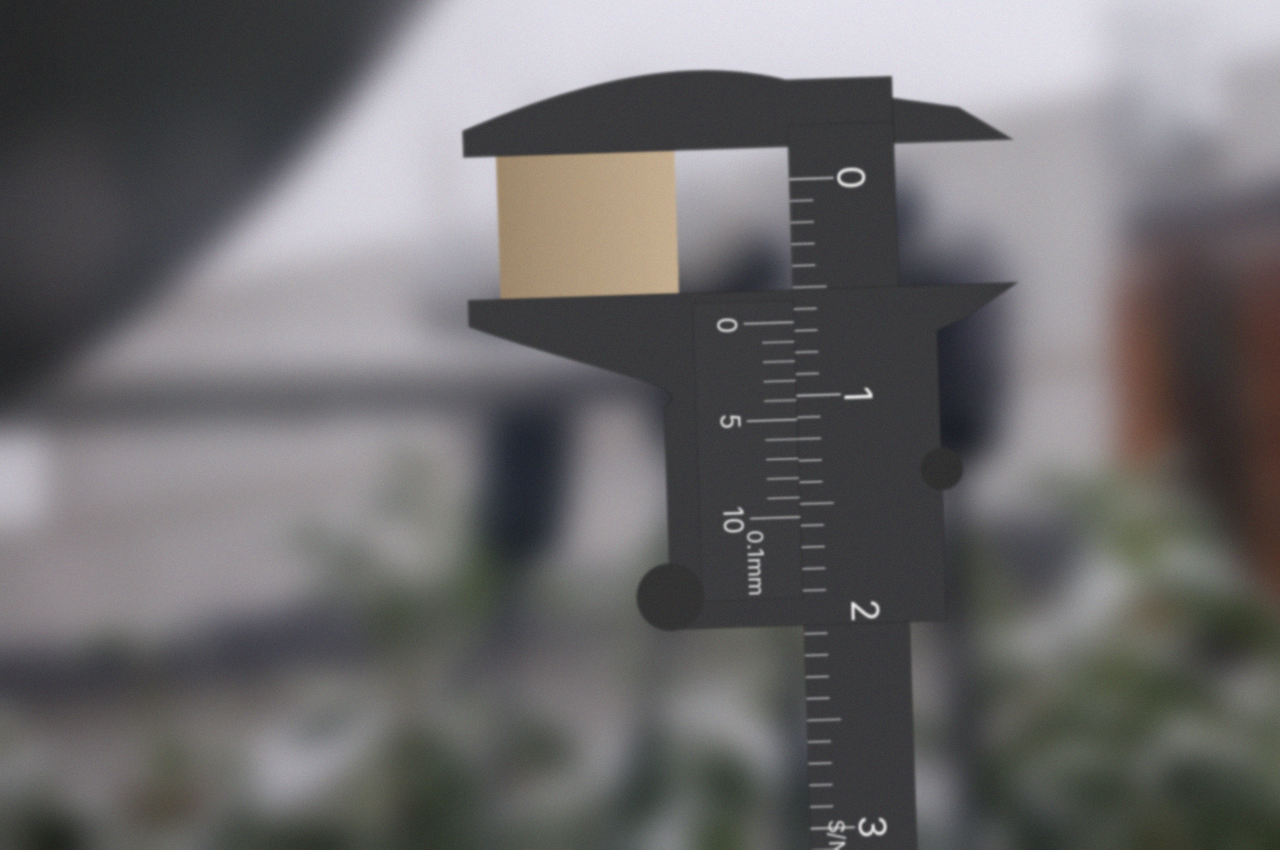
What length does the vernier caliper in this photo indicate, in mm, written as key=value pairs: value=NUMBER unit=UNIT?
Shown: value=6.6 unit=mm
